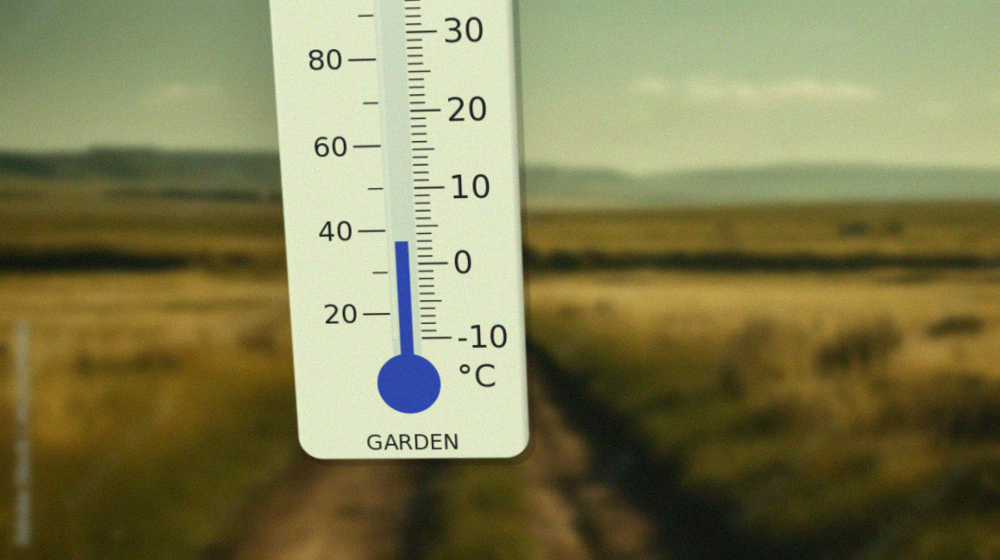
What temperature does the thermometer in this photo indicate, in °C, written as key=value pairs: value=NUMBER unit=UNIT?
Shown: value=3 unit=°C
